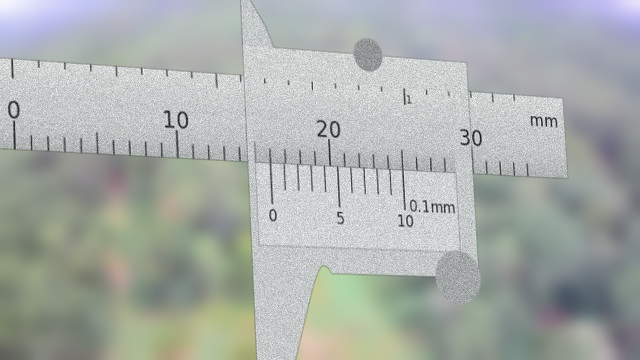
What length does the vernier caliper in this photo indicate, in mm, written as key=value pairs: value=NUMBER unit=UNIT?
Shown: value=16.0 unit=mm
